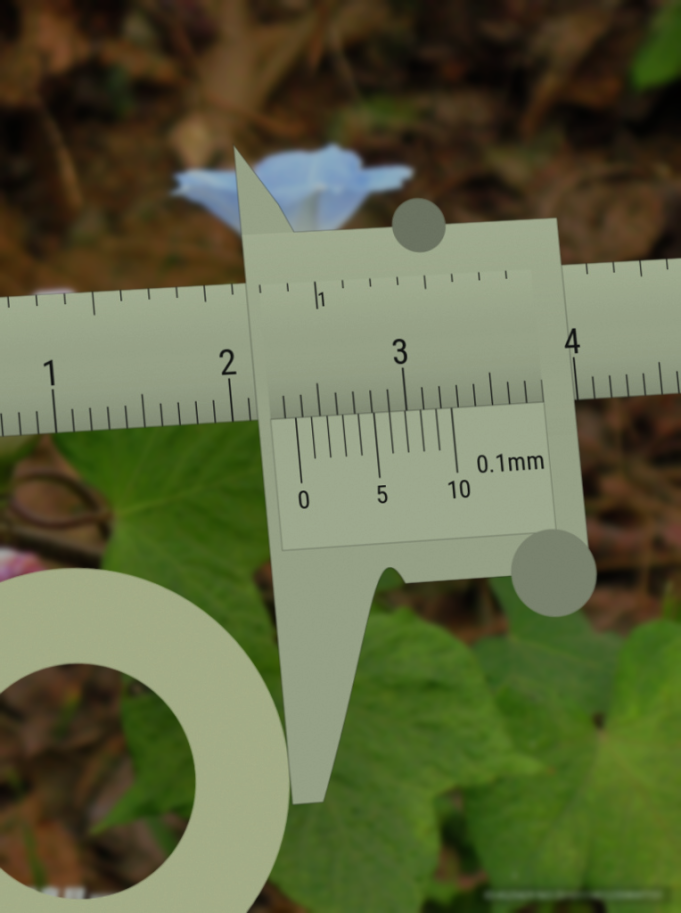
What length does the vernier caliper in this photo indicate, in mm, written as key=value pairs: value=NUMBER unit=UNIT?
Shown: value=23.6 unit=mm
